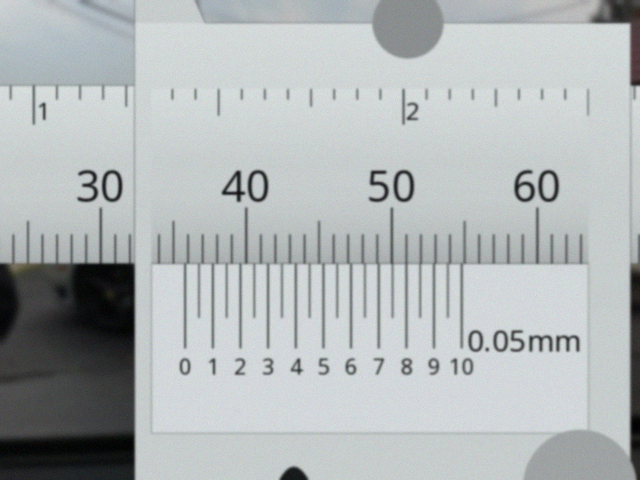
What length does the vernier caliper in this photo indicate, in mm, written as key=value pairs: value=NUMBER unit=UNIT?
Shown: value=35.8 unit=mm
